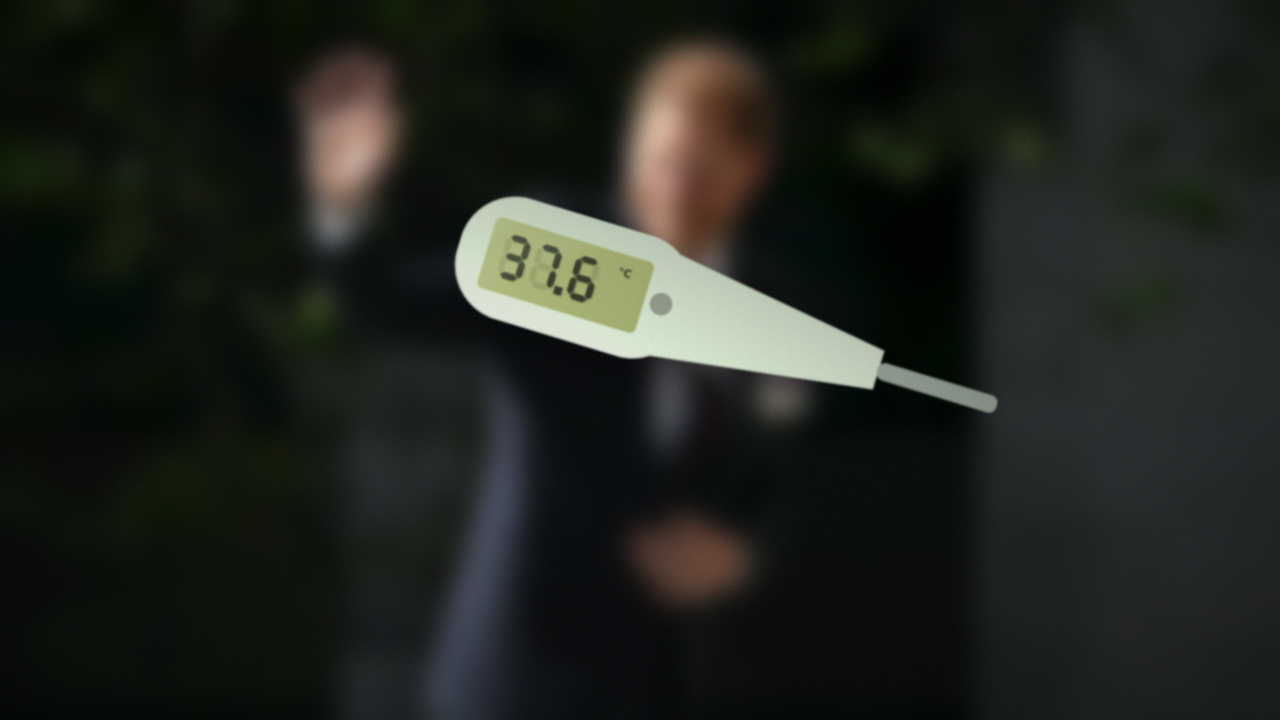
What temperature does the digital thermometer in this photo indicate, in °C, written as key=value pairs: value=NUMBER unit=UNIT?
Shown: value=37.6 unit=°C
